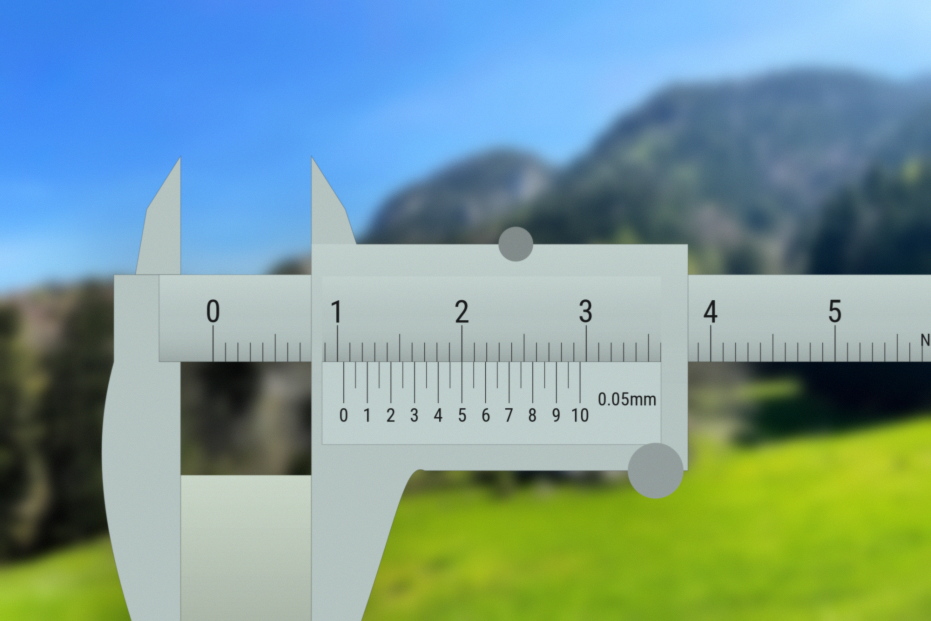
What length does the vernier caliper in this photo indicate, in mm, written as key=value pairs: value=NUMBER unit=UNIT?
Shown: value=10.5 unit=mm
